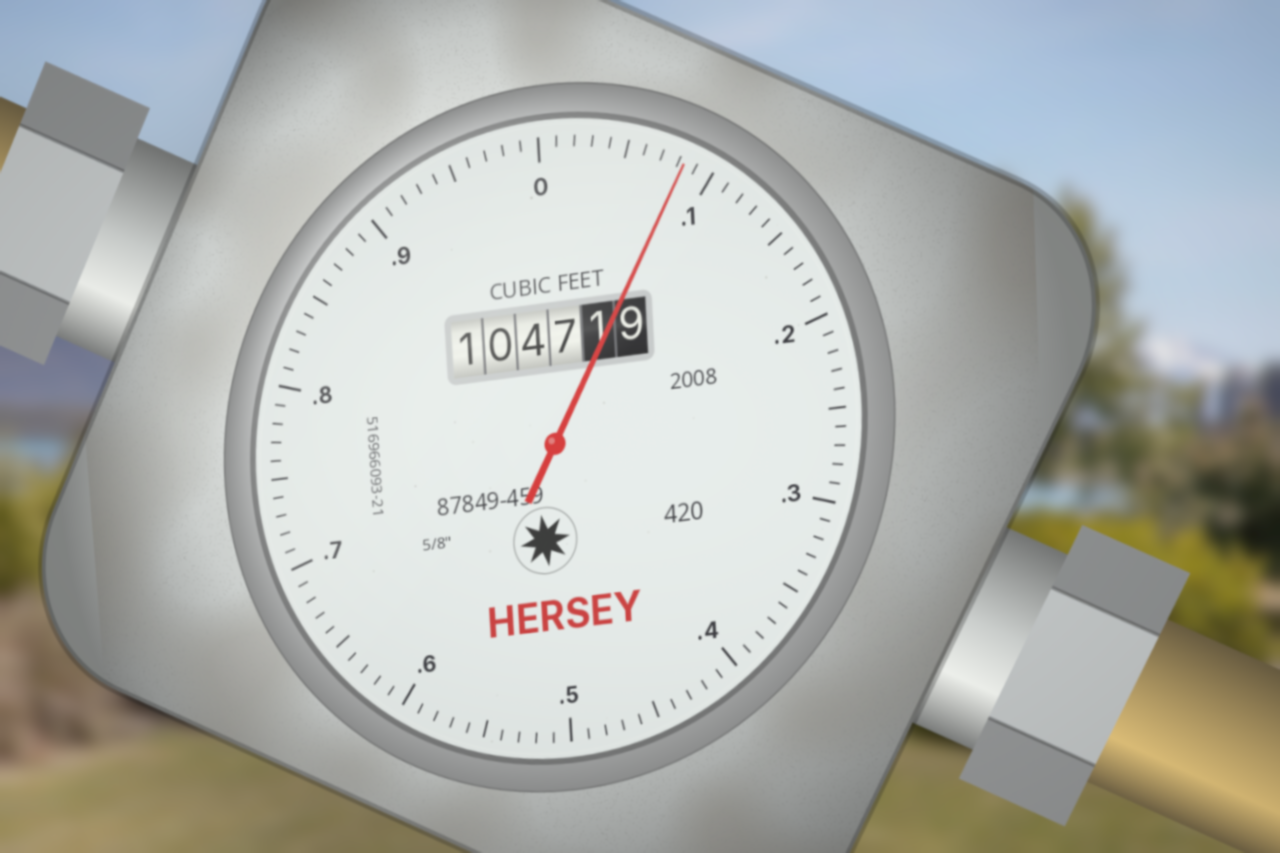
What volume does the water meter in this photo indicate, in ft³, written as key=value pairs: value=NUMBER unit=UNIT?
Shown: value=104719.08 unit=ft³
